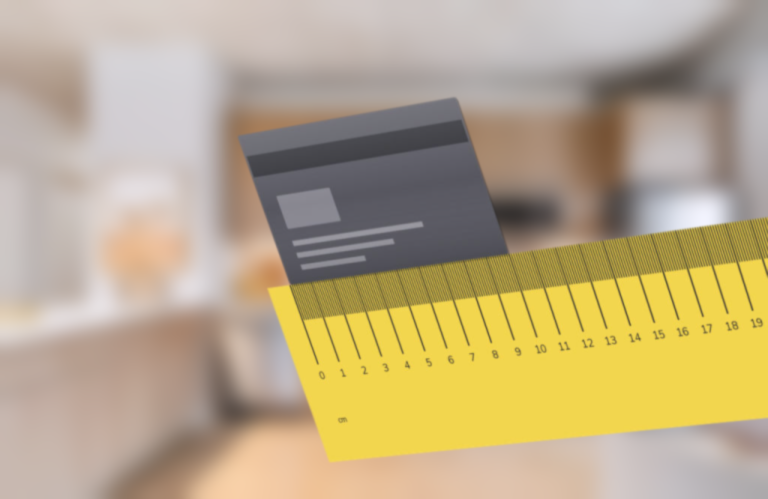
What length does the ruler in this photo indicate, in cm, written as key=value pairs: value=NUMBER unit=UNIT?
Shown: value=10 unit=cm
